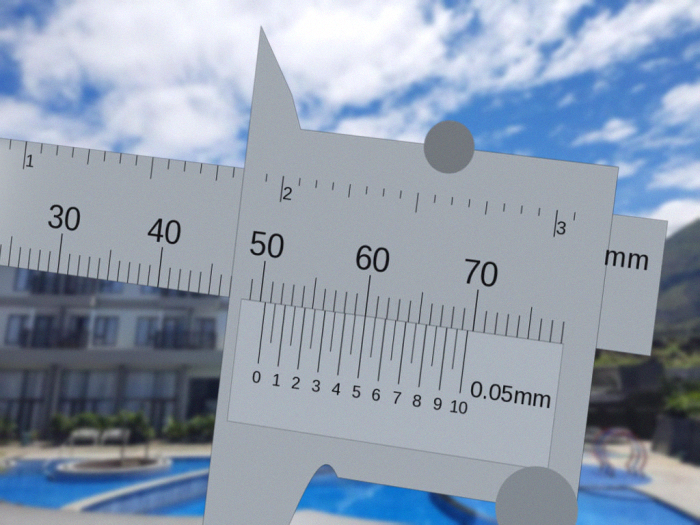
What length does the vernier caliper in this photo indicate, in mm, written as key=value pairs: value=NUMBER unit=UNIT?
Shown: value=50.5 unit=mm
